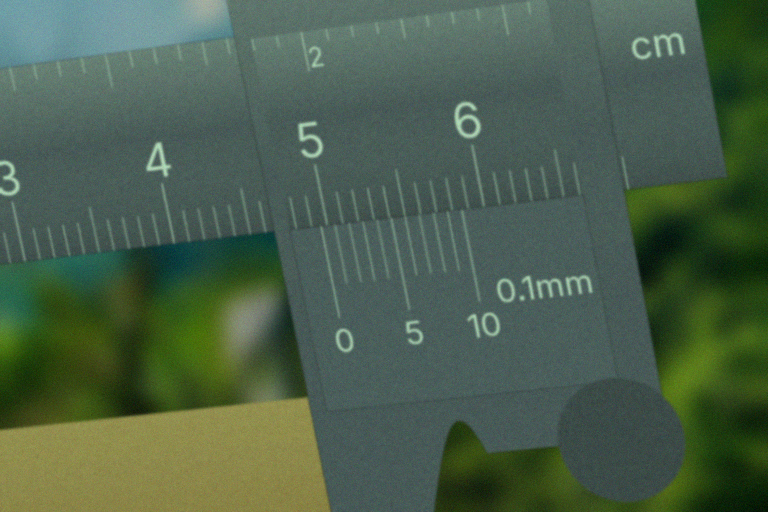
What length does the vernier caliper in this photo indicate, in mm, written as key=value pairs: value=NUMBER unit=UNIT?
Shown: value=49.6 unit=mm
